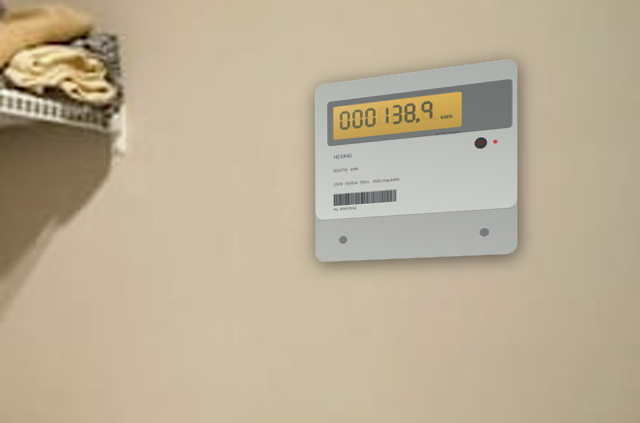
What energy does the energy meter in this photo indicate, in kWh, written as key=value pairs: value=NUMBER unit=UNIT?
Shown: value=138.9 unit=kWh
